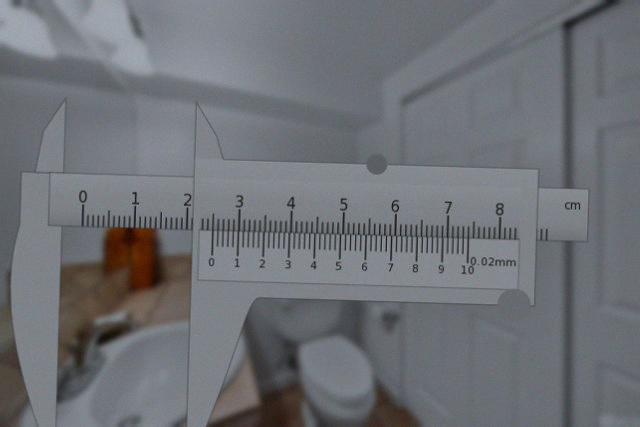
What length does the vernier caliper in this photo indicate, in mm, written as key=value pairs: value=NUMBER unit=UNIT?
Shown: value=25.0 unit=mm
